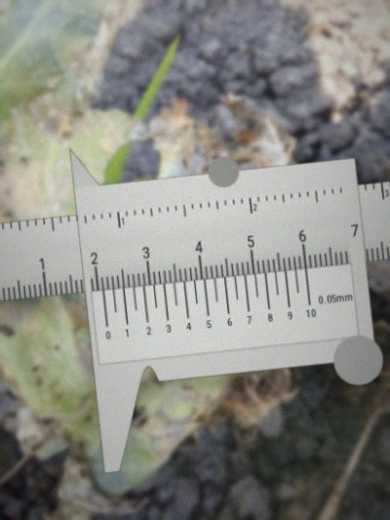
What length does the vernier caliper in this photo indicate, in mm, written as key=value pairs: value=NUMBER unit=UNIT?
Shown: value=21.0 unit=mm
